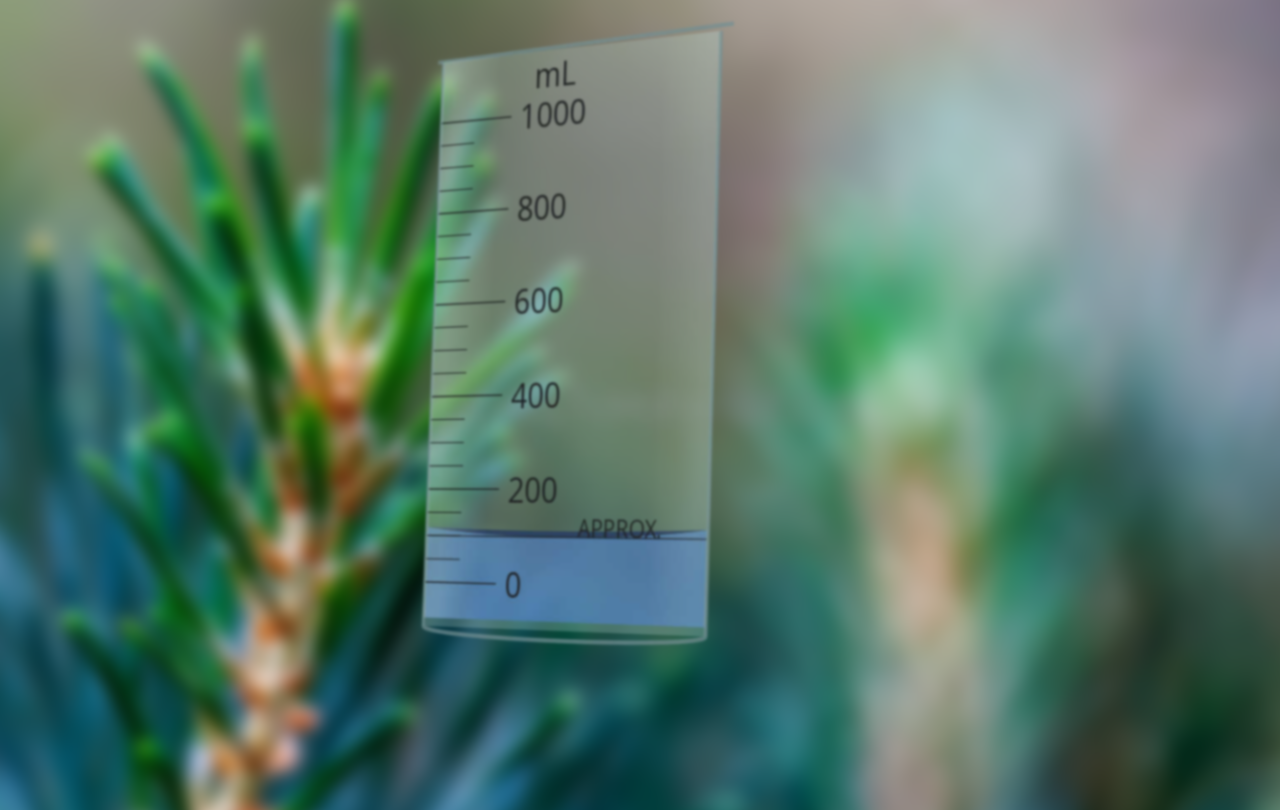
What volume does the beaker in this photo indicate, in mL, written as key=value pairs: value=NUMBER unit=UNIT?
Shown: value=100 unit=mL
